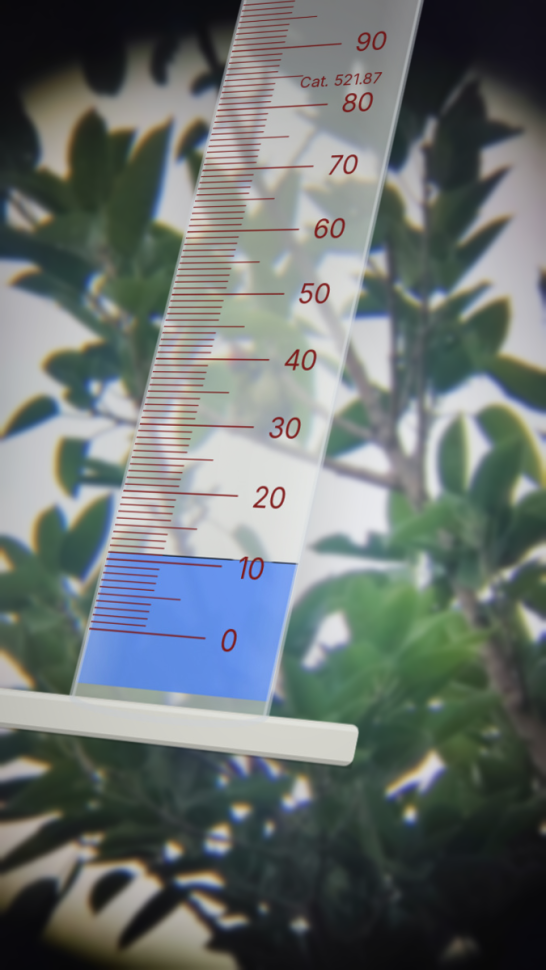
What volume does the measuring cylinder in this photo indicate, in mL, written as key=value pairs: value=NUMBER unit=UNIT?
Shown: value=11 unit=mL
